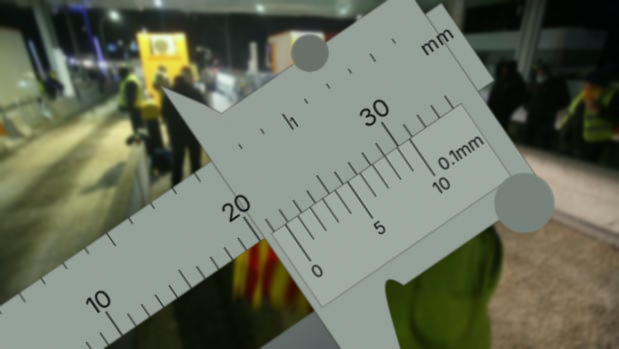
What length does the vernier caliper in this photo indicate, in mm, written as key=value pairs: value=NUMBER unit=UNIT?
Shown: value=21.8 unit=mm
